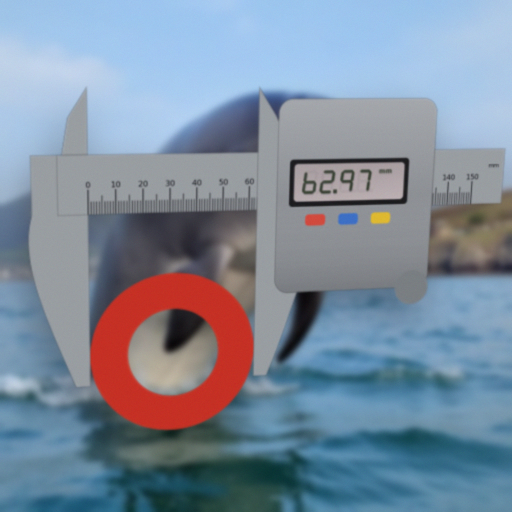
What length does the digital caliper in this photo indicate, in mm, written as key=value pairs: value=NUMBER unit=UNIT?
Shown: value=62.97 unit=mm
